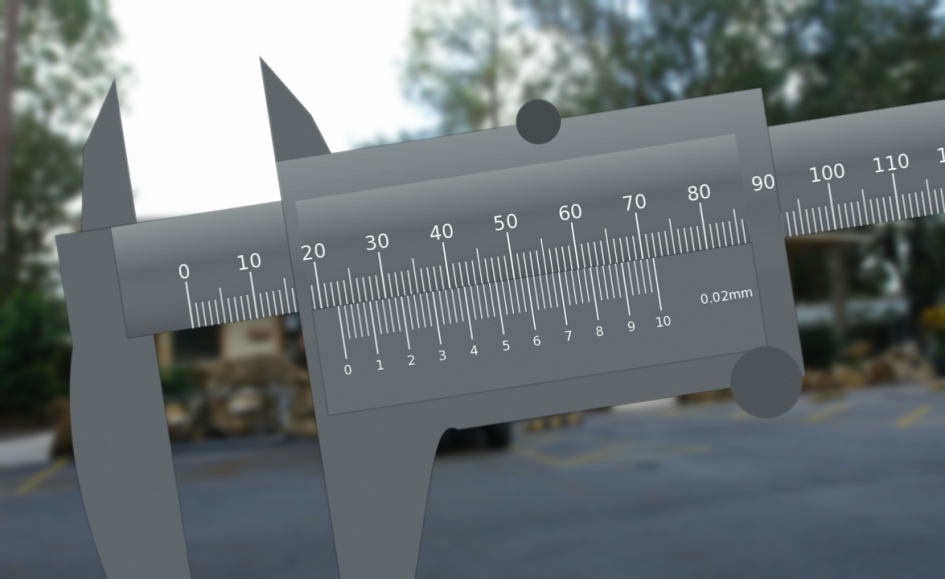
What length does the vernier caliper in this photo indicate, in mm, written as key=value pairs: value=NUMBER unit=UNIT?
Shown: value=22.6 unit=mm
